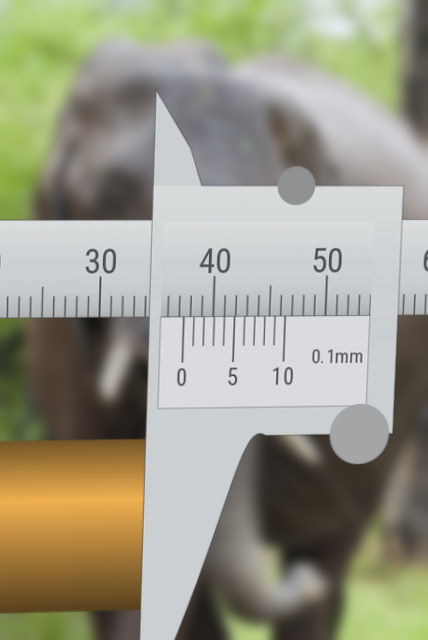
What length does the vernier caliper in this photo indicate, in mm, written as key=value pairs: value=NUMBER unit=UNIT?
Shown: value=37.4 unit=mm
